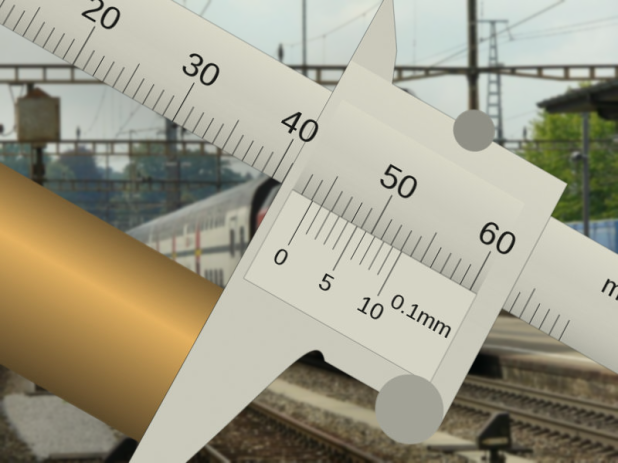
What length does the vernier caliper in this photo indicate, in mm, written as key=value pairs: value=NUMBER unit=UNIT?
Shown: value=44.1 unit=mm
